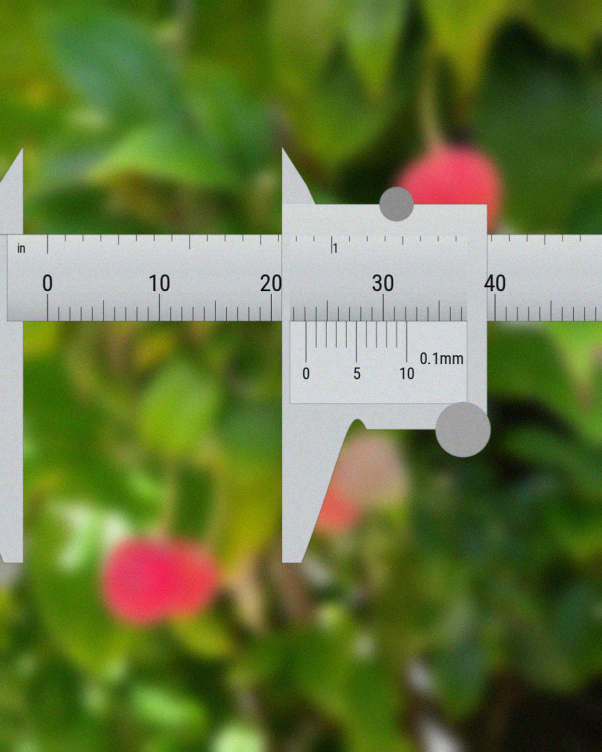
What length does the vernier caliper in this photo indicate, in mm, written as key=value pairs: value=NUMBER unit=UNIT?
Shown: value=23.1 unit=mm
